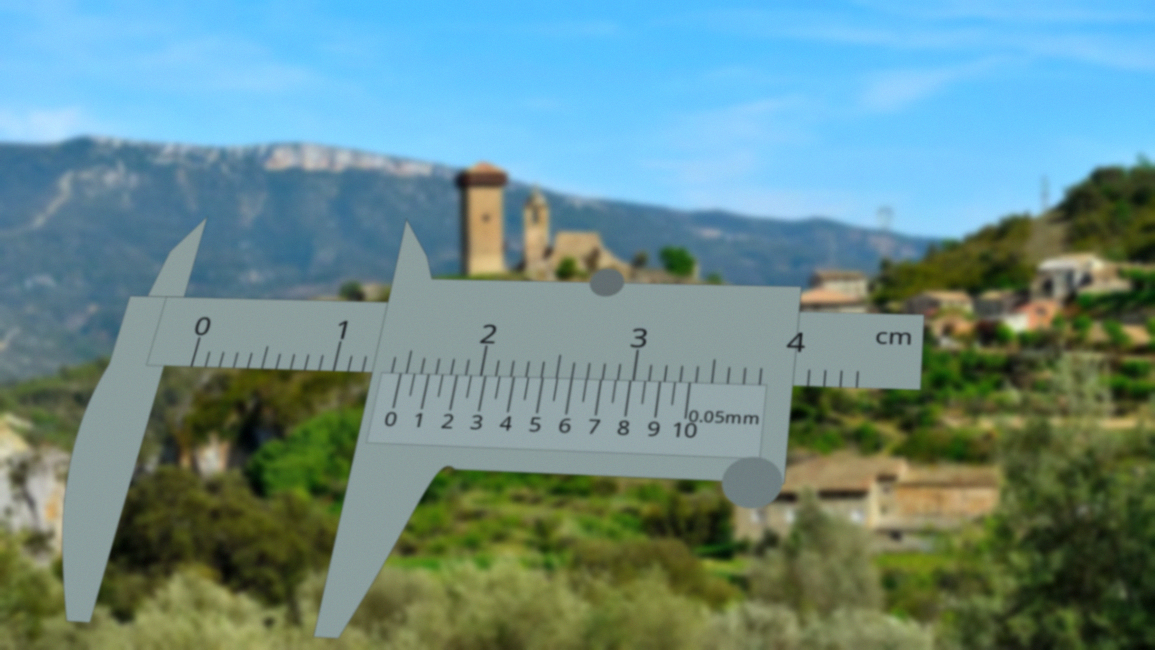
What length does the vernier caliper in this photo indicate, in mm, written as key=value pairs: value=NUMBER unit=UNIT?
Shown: value=14.6 unit=mm
